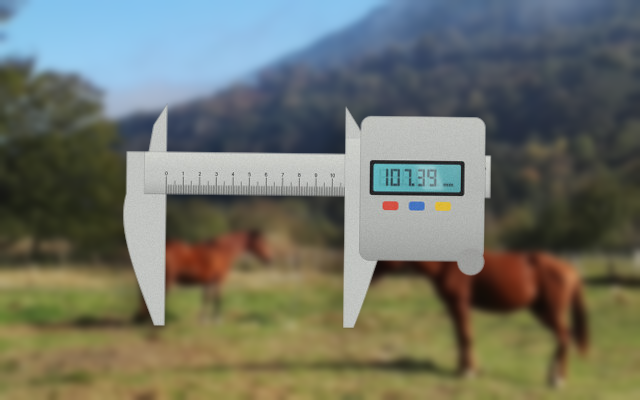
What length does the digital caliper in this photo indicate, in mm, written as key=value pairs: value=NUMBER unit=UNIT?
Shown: value=107.39 unit=mm
